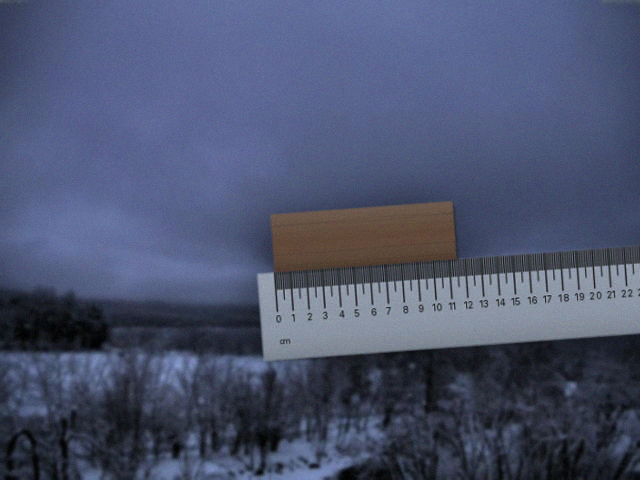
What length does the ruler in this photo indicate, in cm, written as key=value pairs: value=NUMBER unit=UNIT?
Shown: value=11.5 unit=cm
